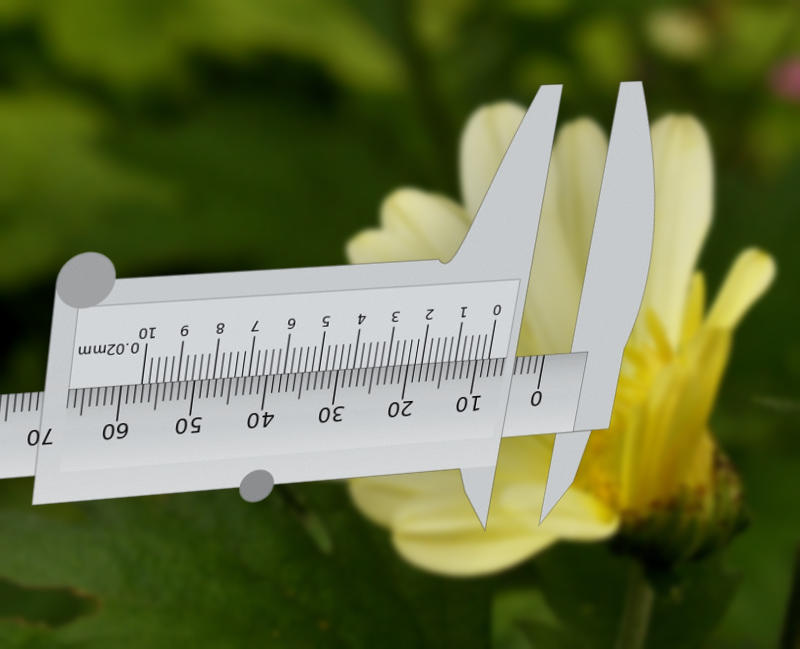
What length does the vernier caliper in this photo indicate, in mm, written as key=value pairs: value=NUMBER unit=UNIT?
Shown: value=8.2 unit=mm
